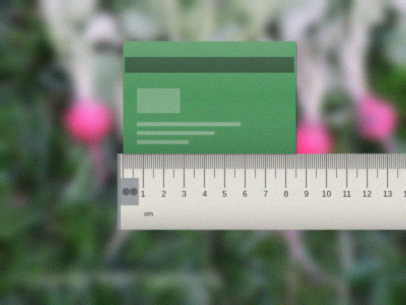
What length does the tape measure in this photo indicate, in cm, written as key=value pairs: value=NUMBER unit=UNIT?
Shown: value=8.5 unit=cm
